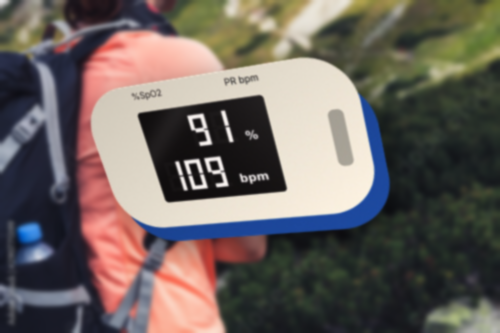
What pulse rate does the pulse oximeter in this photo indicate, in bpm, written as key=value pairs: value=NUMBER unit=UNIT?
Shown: value=109 unit=bpm
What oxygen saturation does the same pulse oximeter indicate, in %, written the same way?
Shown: value=91 unit=%
